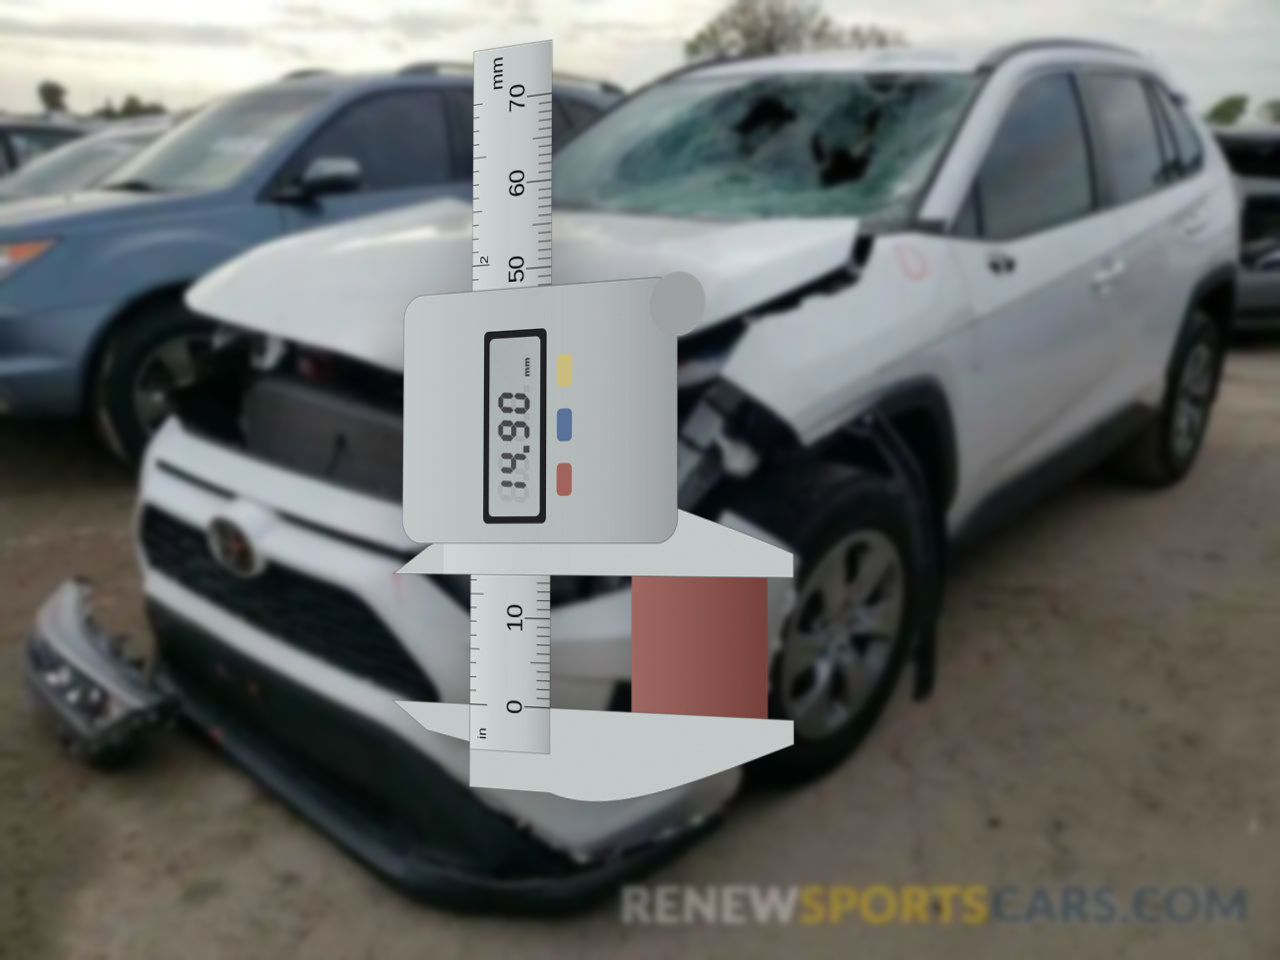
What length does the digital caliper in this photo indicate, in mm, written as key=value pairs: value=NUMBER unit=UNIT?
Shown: value=14.90 unit=mm
